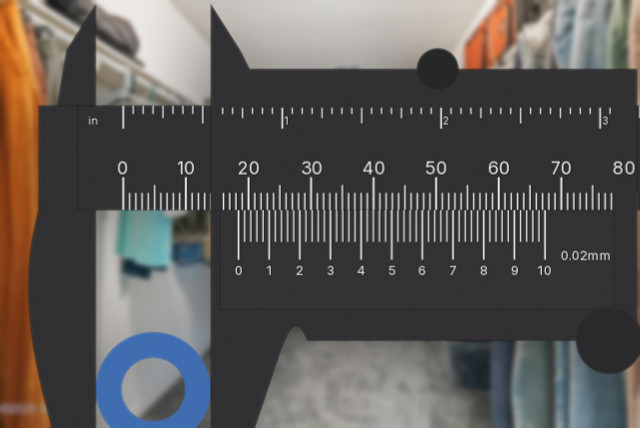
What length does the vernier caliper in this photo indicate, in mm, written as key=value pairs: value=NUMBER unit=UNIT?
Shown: value=18.4 unit=mm
